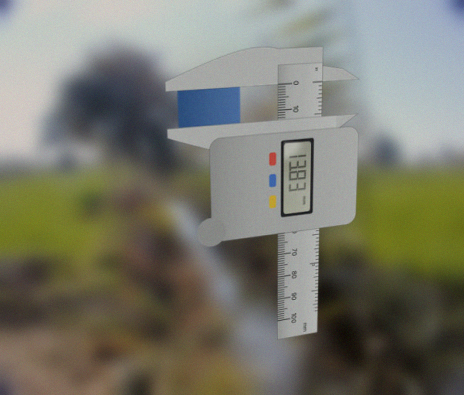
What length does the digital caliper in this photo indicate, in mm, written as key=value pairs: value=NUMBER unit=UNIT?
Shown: value=13.83 unit=mm
